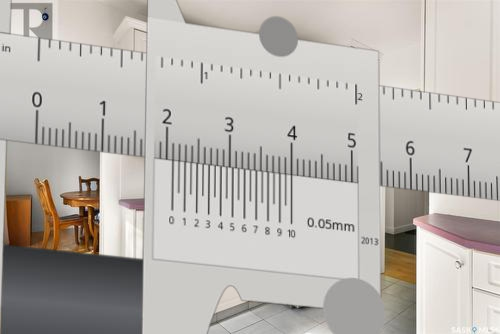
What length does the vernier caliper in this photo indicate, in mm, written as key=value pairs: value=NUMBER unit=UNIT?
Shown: value=21.0 unit=mm
